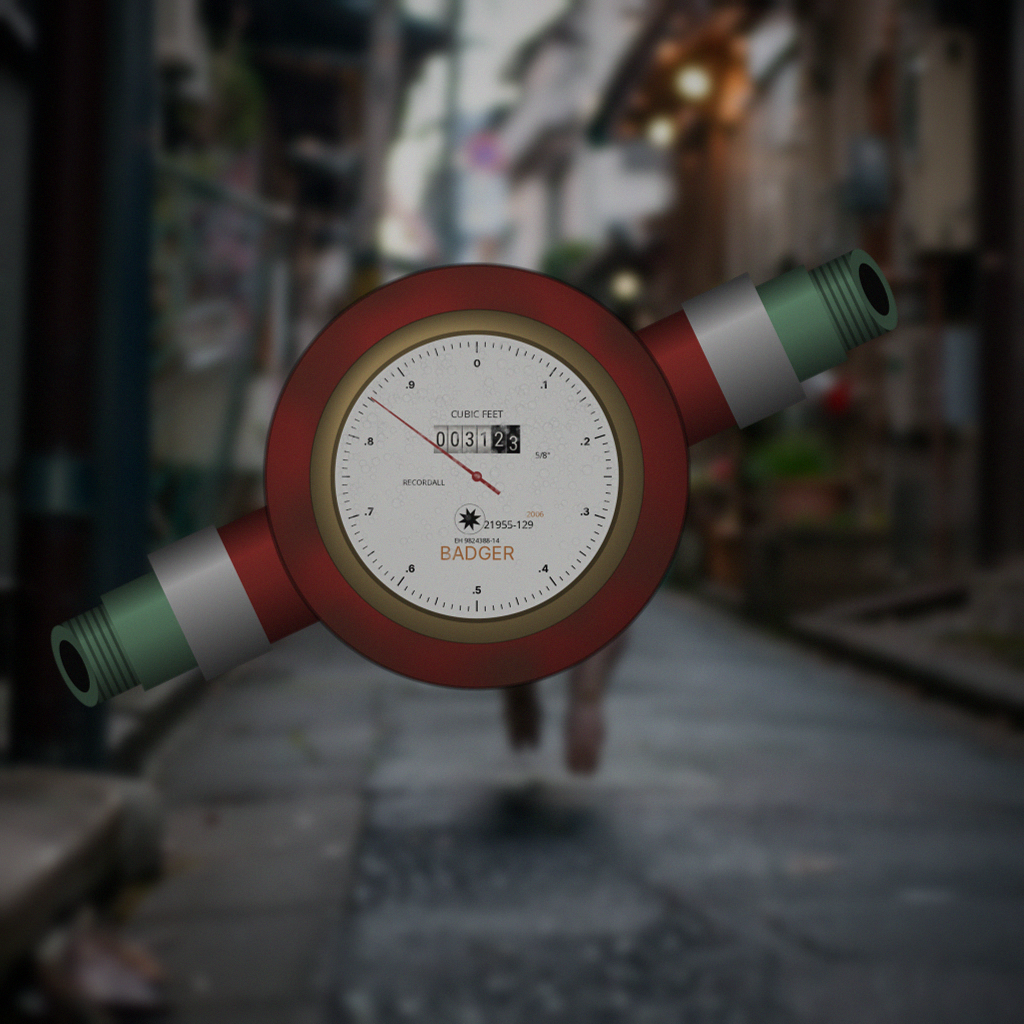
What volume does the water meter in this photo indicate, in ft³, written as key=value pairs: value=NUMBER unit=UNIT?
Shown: value=3122.85 unit=ft³
